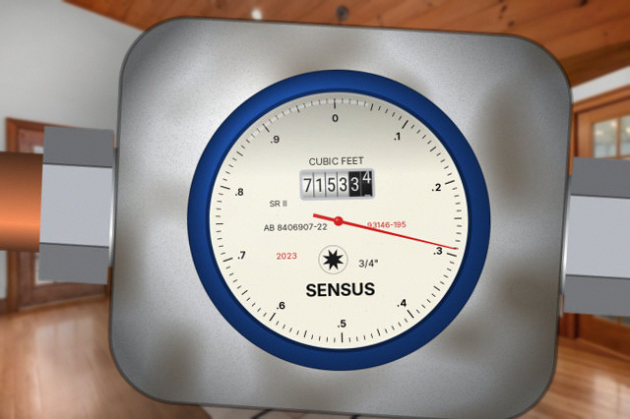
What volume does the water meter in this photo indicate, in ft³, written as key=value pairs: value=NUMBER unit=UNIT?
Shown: value=715334.29 unit=ft³
